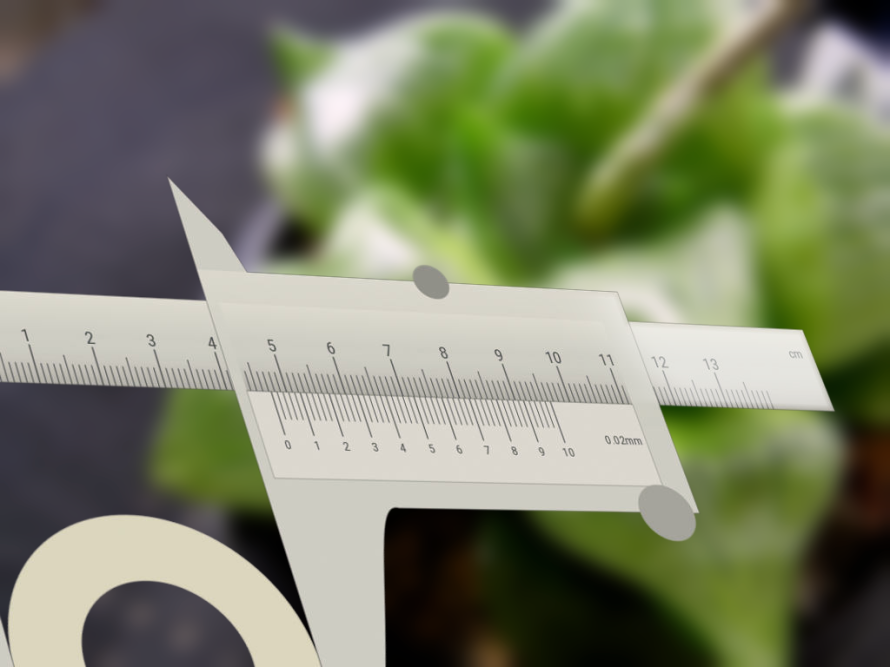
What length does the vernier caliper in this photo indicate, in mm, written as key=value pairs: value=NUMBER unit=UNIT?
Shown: value=47.4 unit=mm
